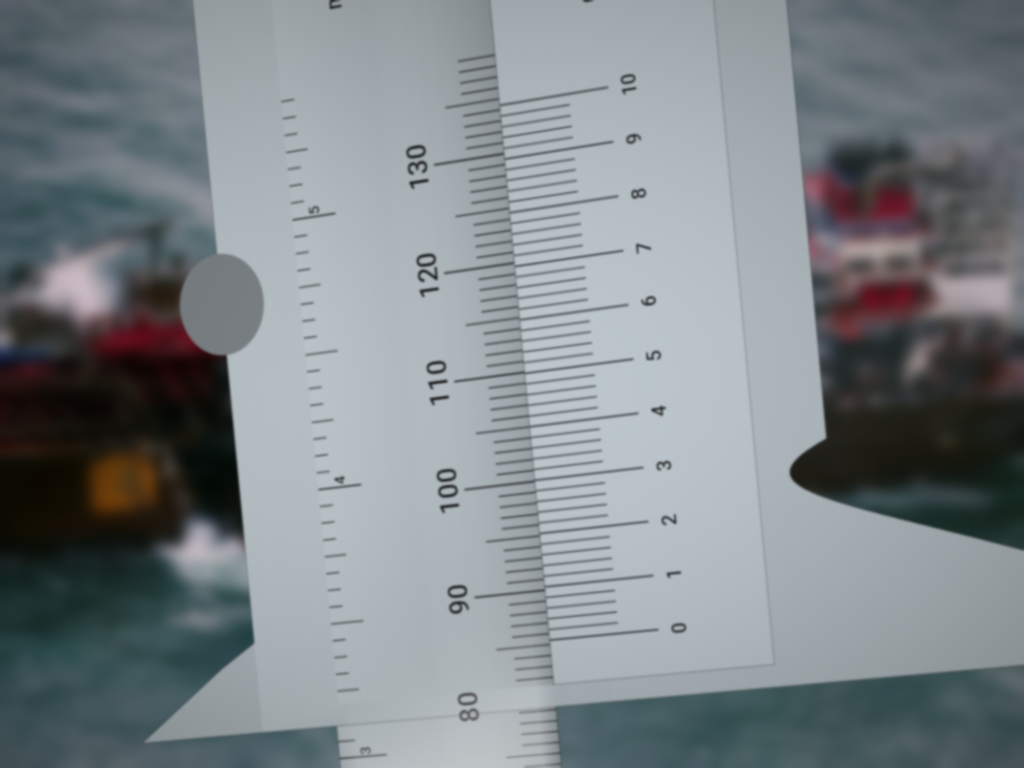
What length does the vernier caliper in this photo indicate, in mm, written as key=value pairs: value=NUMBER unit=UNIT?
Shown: value=85.4 unit=mm
